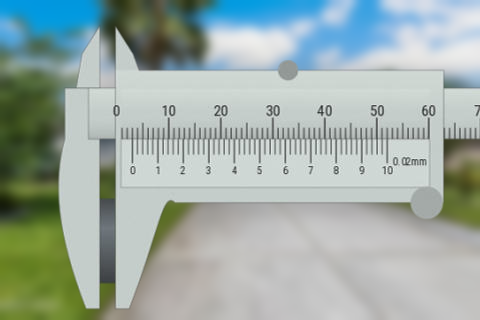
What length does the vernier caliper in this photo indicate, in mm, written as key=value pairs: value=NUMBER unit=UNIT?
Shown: value=3.0 unit=mm
